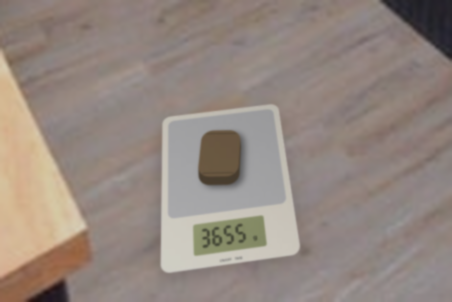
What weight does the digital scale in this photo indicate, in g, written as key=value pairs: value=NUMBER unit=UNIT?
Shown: value=3655 unit=g
